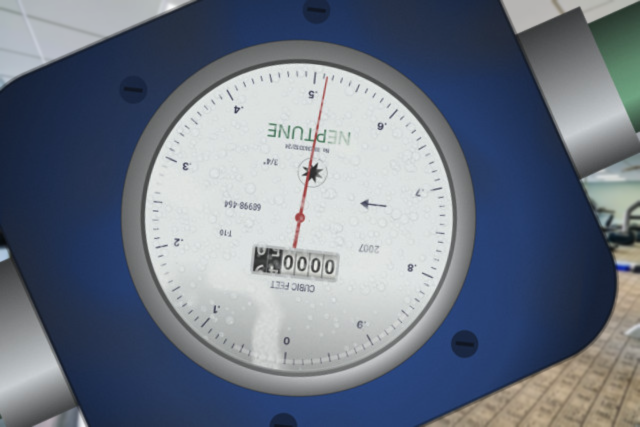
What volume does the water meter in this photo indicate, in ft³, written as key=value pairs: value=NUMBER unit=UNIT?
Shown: value=49.51 unit=ft³
